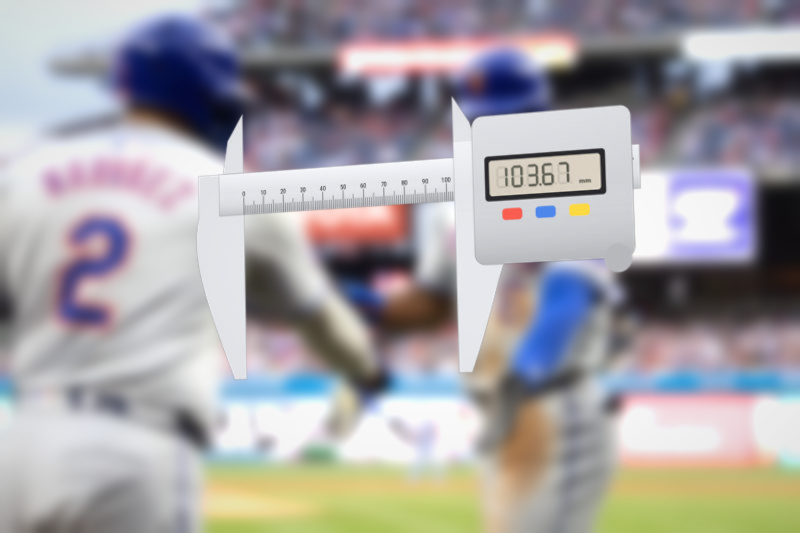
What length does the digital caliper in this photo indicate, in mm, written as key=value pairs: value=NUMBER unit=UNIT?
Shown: value=103.67 unit=mm
